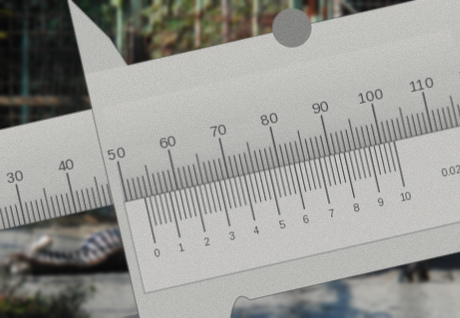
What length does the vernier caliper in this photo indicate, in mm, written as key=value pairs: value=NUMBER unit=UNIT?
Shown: value=53.5 unit=mm
